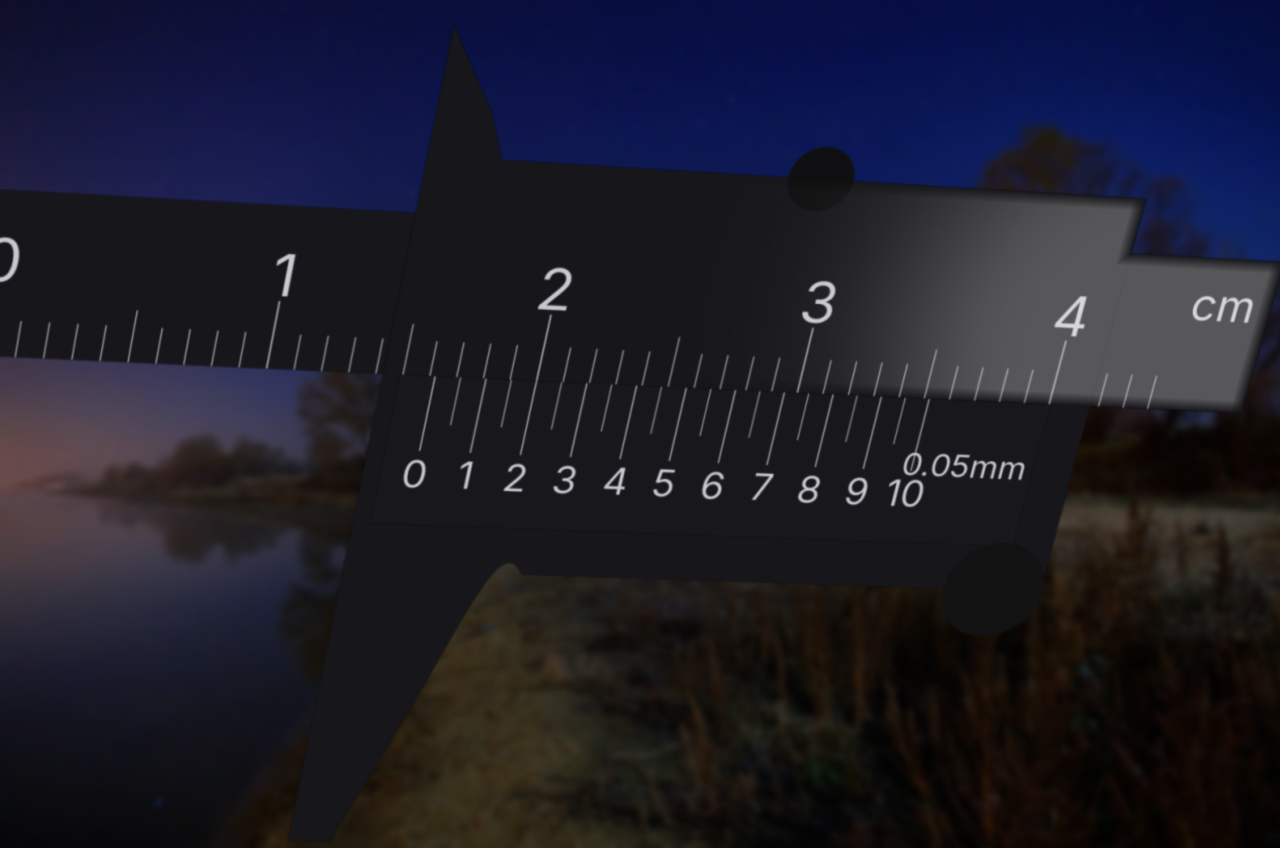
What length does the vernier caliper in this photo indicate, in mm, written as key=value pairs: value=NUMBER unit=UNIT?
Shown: value=16.2 unit=mm
